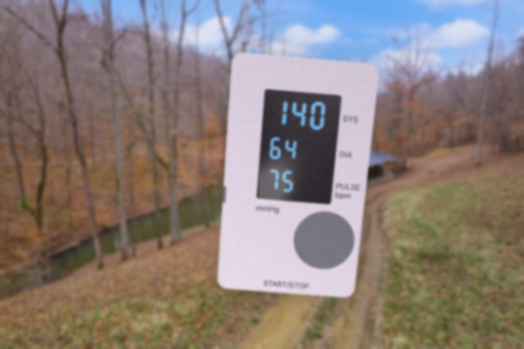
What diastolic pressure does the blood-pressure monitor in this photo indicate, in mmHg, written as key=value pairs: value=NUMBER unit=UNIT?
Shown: value=64 unit=mmHg
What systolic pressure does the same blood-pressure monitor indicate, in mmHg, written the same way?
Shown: value=140 unit=mmHg
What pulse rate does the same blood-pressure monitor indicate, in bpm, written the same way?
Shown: value=75 unit=bpm
